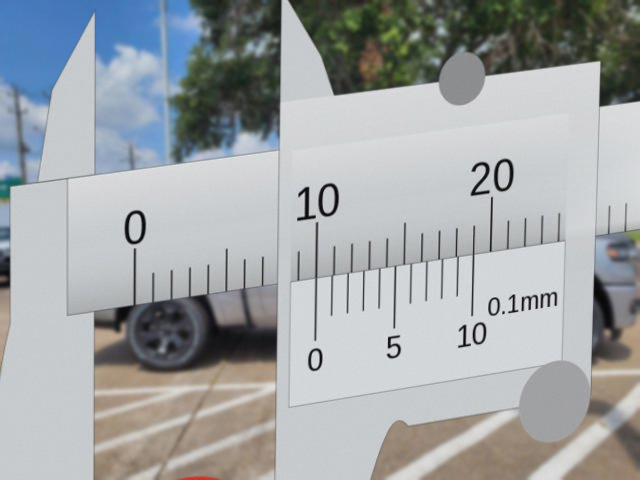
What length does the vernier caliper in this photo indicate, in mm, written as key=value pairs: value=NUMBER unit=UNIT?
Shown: value=10.0 unit=mm
